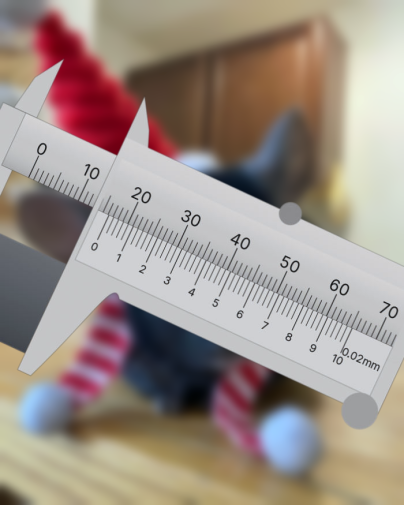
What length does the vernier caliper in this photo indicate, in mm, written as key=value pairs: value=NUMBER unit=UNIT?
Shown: value=16.2 unit=mm
